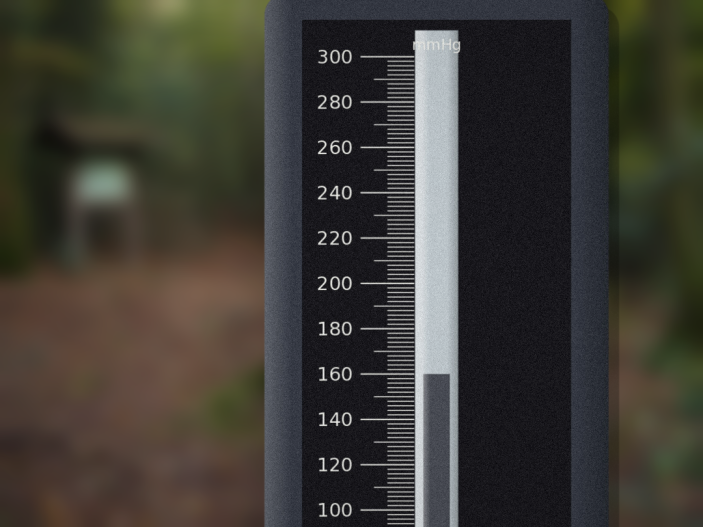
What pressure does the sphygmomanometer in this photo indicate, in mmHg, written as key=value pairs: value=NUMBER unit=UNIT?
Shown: value=160 unit=mmHg
